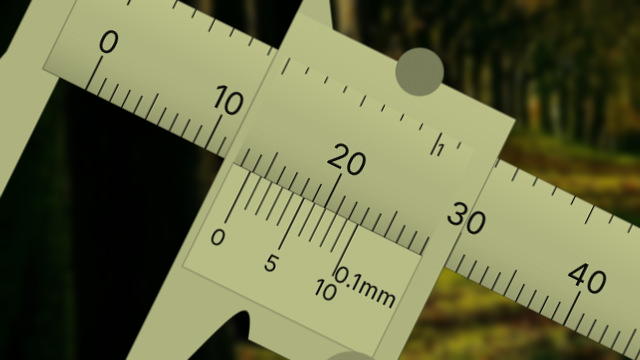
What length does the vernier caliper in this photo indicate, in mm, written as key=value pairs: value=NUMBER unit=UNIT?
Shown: value=13.8 unit=mm
